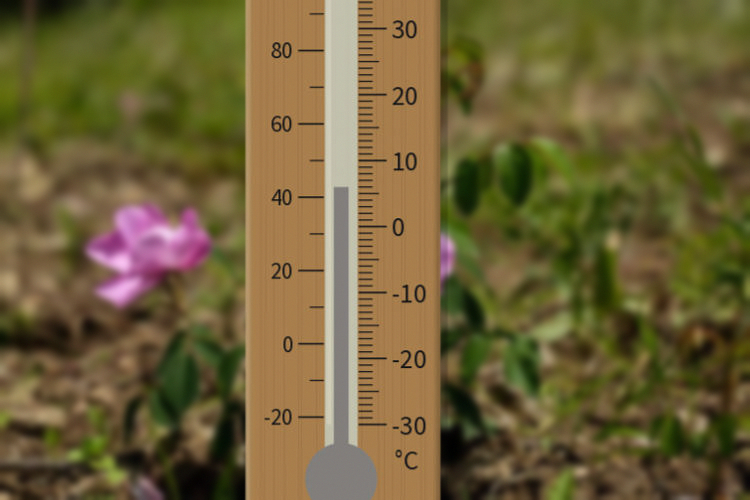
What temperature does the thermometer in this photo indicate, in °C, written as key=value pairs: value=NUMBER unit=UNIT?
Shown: value=6 unit=°C
